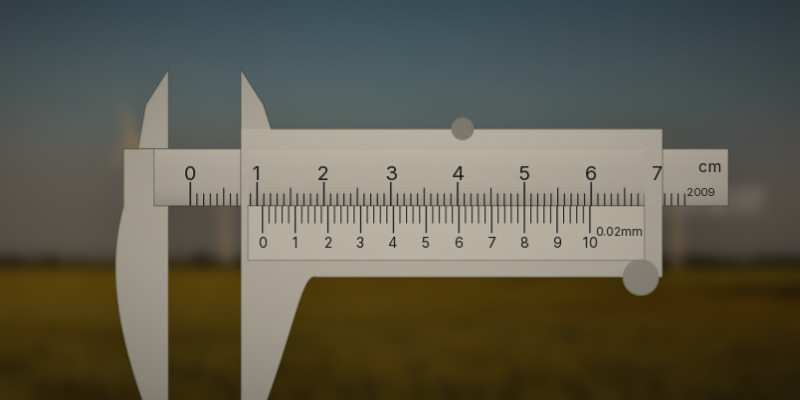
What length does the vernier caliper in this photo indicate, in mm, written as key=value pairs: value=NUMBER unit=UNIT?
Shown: value=10.8 unit=mm
